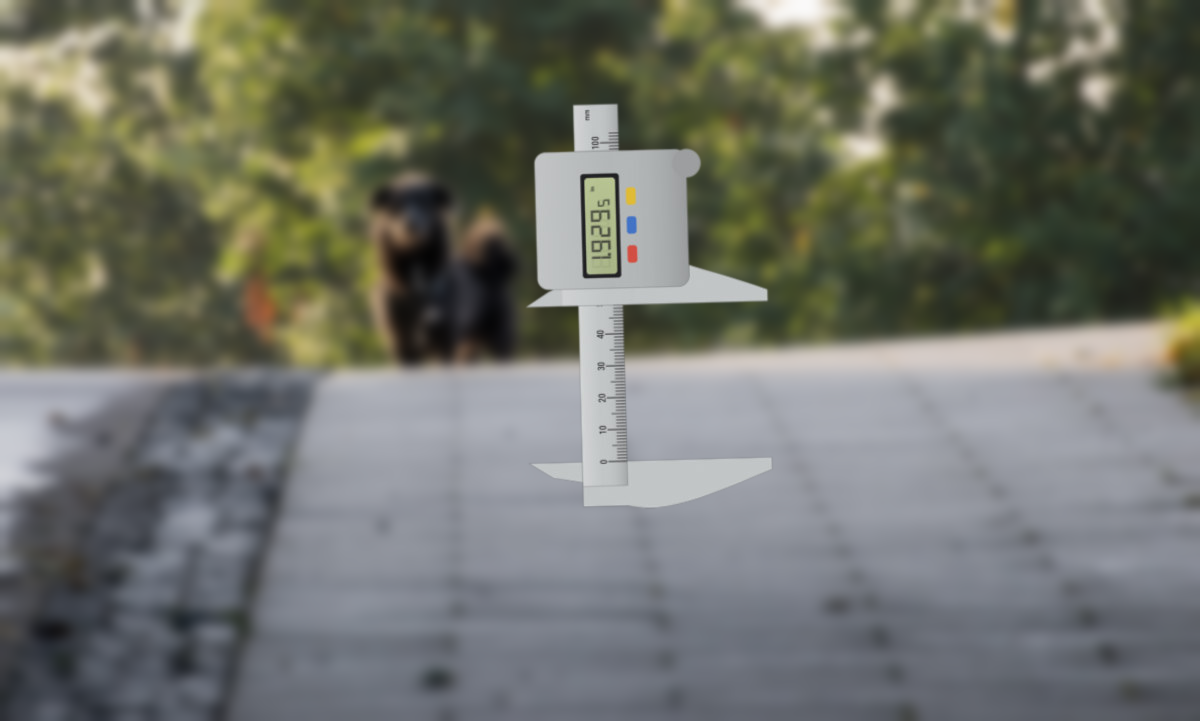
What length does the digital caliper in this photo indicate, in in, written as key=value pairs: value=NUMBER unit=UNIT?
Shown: value=1.9295 unit=in
